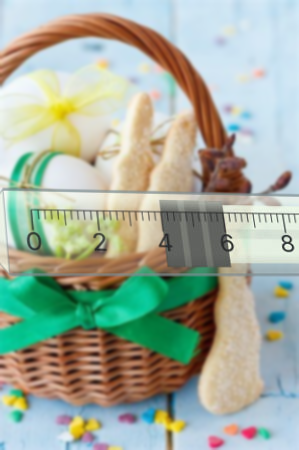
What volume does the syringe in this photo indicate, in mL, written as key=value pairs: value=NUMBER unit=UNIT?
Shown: value=4 unit=mL
